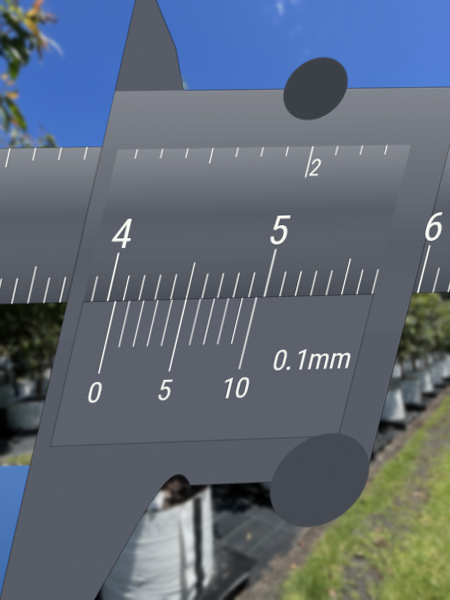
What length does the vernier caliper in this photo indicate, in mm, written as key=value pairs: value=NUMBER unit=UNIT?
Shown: value=40.5 unit=mm
